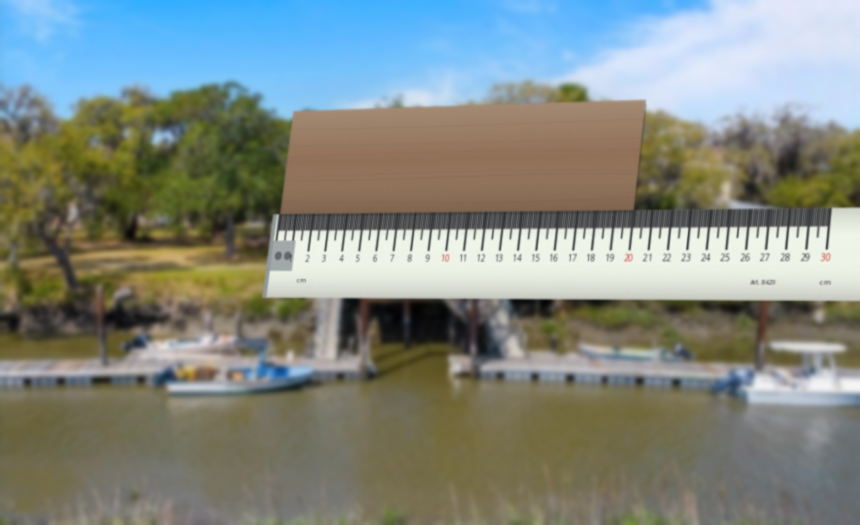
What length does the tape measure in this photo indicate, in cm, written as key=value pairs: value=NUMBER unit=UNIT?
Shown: value=20 unit=cm
